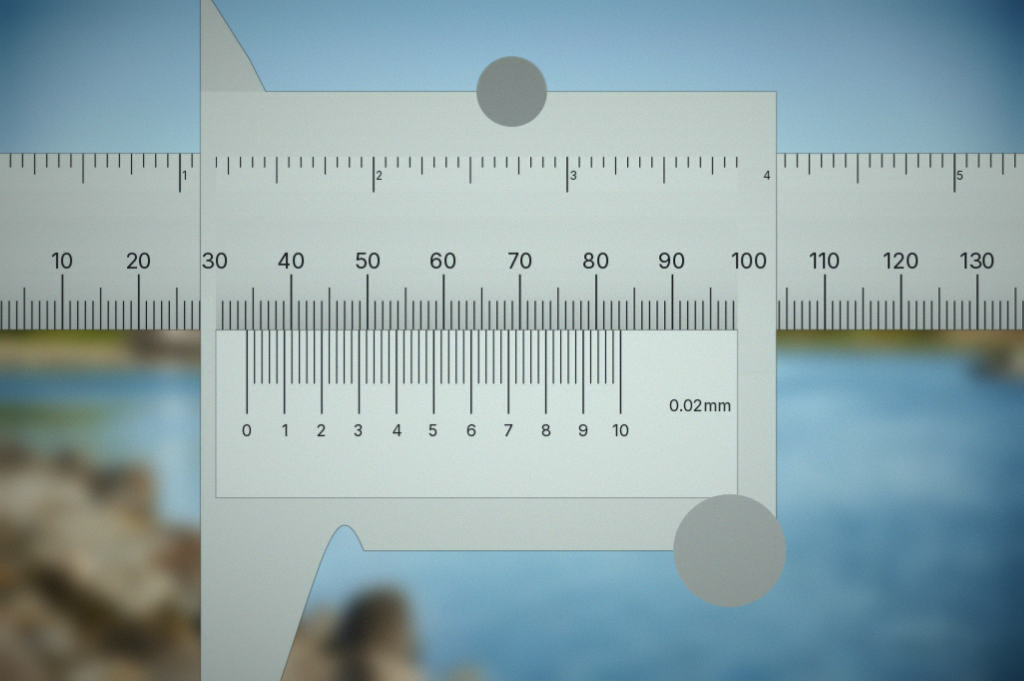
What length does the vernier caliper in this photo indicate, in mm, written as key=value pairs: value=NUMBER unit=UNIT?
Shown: value=34.2 unit=mm
